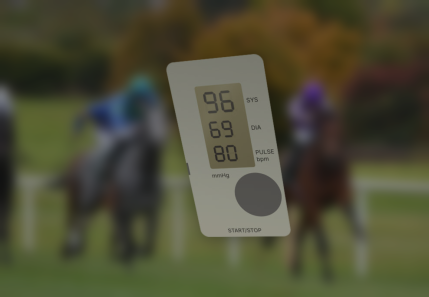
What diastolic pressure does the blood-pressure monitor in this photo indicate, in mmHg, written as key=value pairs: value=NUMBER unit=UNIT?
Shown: value=69 unit=mmHg
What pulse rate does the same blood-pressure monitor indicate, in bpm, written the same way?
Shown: value=80 unit=bpm
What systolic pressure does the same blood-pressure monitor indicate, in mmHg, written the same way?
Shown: value=96 unit=mmHg
